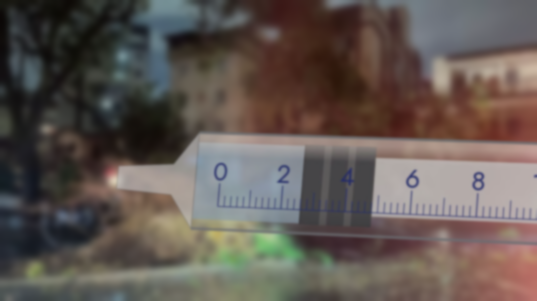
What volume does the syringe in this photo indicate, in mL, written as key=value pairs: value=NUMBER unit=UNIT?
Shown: value=2.6 unit=mL
